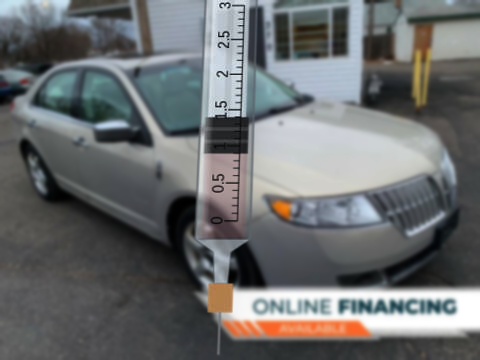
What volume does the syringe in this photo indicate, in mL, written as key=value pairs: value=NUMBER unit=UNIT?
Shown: value=0.9 unit=mL
